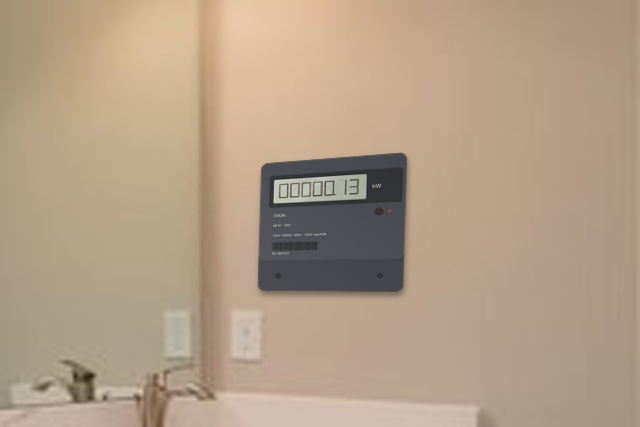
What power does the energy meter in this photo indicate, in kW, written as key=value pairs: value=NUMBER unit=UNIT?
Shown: value=0.13 unit=kW
